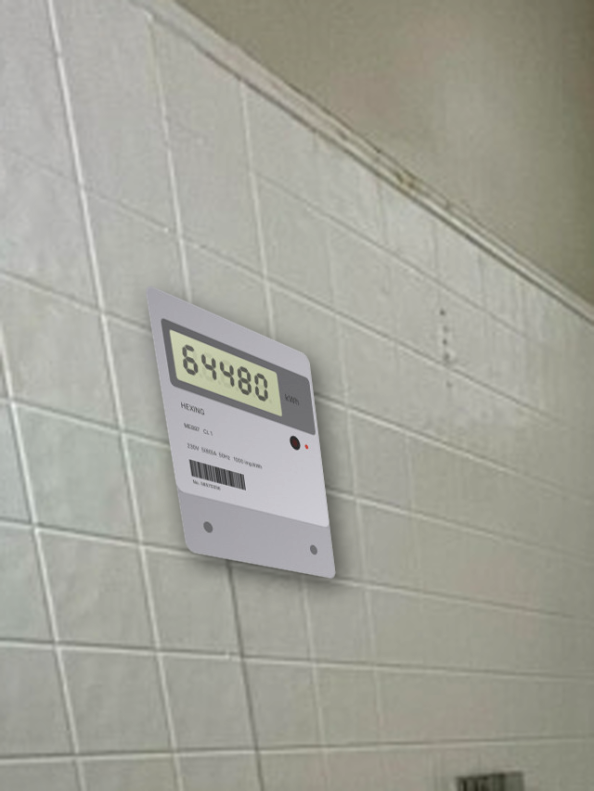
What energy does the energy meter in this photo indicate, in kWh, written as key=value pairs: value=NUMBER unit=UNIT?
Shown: value=64480 unit=kWh
